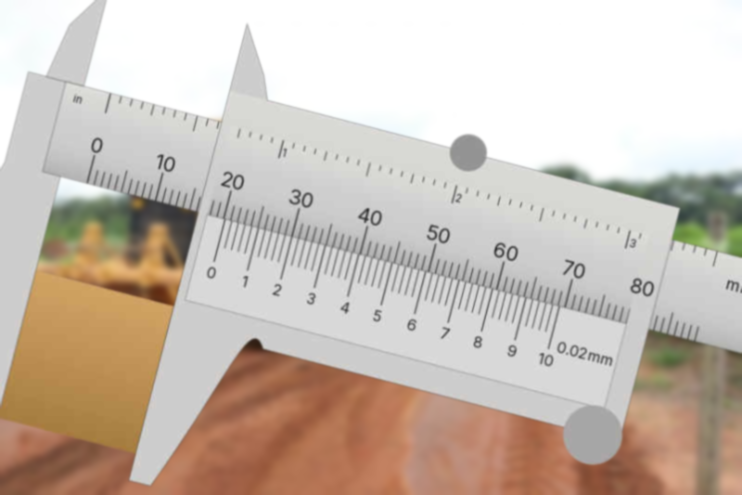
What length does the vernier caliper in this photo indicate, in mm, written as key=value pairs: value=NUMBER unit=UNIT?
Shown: value=20.2 unit=mm
